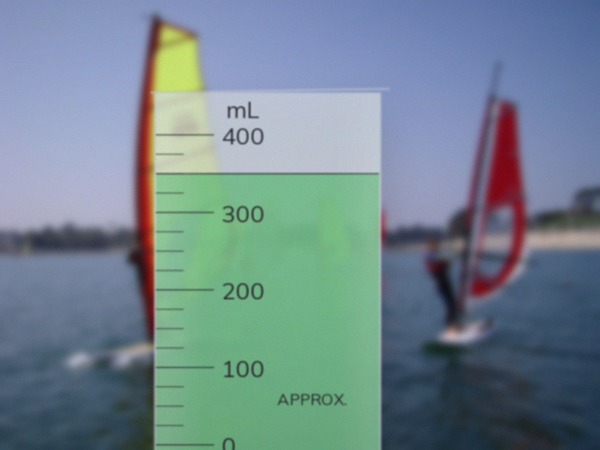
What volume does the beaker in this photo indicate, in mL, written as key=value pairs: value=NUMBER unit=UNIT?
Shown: value=350 unit=mL
